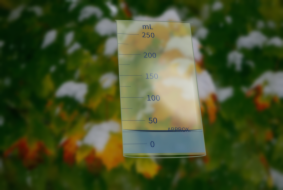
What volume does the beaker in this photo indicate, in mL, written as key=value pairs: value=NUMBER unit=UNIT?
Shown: value=25 unit=mL
